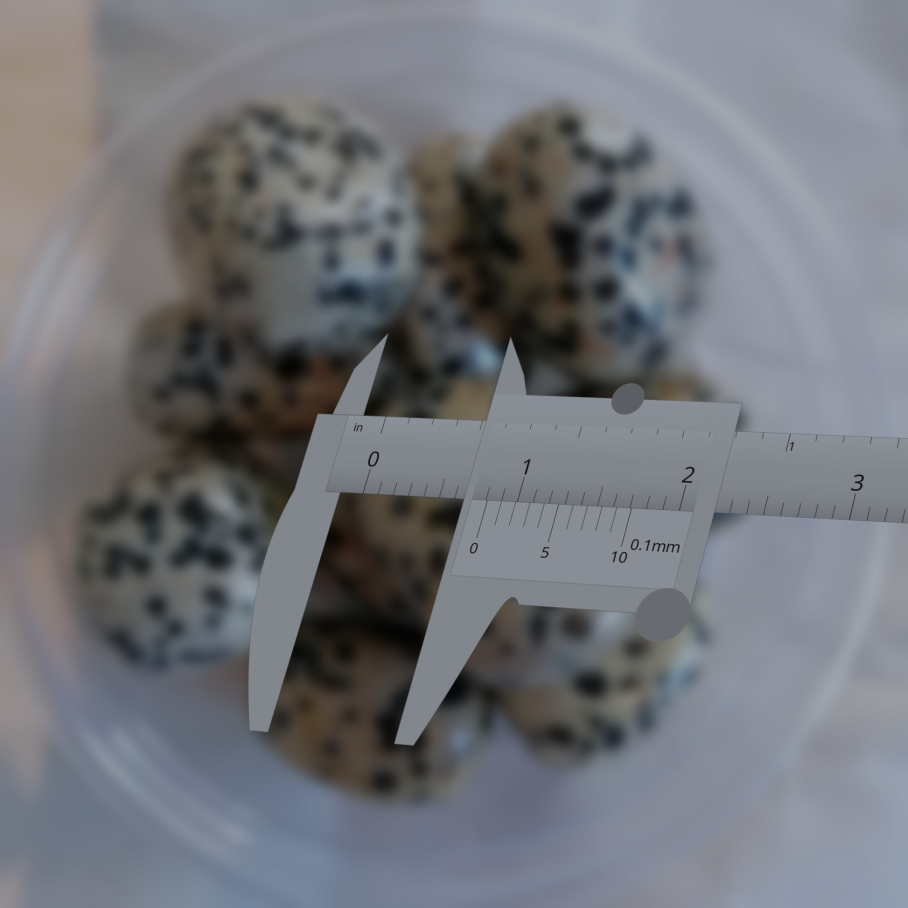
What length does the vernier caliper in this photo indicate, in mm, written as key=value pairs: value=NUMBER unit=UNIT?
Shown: value=8.1 unit=mm
